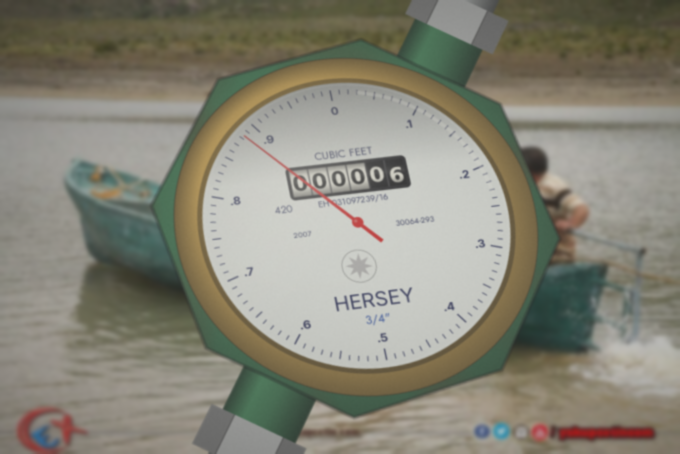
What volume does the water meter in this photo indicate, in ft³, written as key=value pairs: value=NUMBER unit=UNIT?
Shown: value=5.88 unit=ft³
